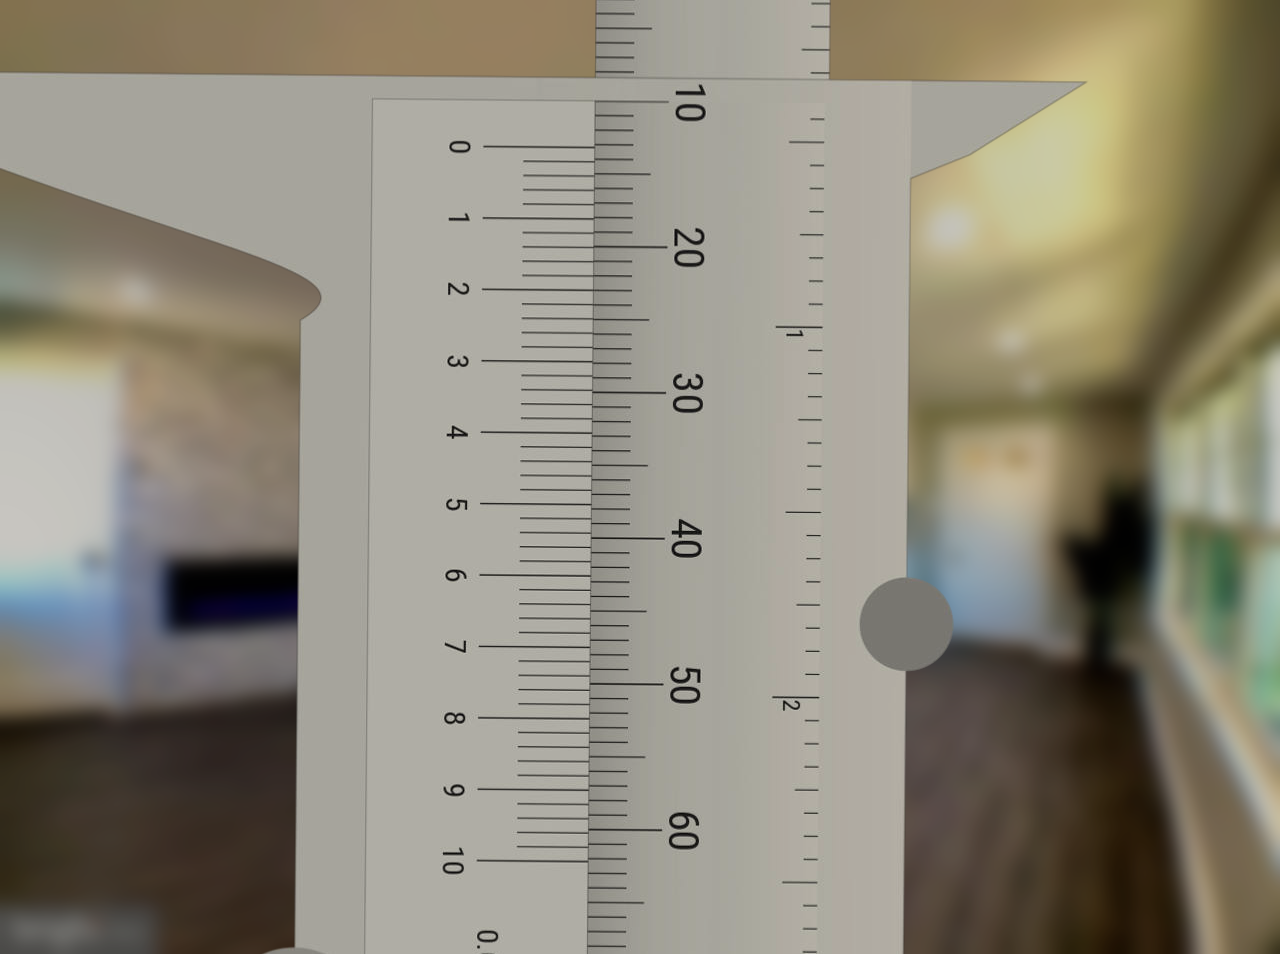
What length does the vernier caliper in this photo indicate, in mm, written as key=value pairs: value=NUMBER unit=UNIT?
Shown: value=13.2 unit=mm
